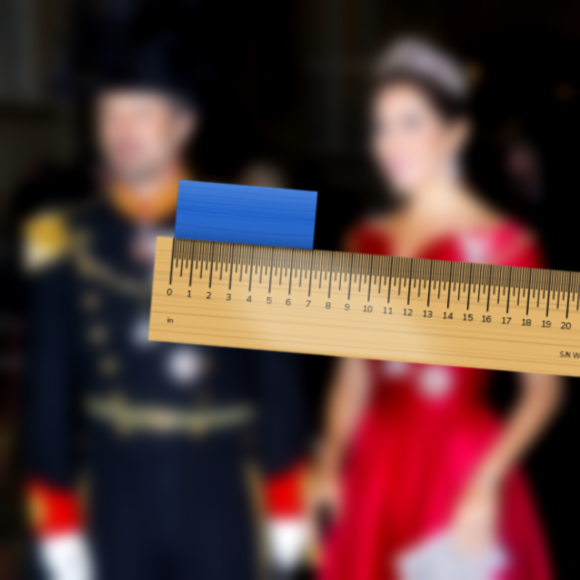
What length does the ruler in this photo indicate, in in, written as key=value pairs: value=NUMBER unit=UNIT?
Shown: value=7 unit=in
